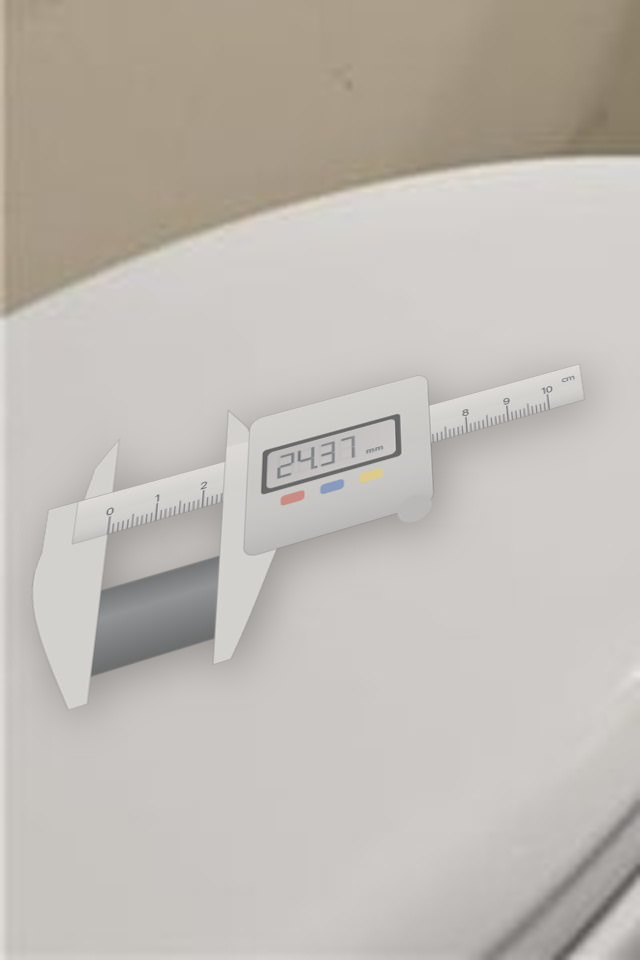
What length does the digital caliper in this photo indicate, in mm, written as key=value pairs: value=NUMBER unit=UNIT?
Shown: value=24.37 unit=mm
